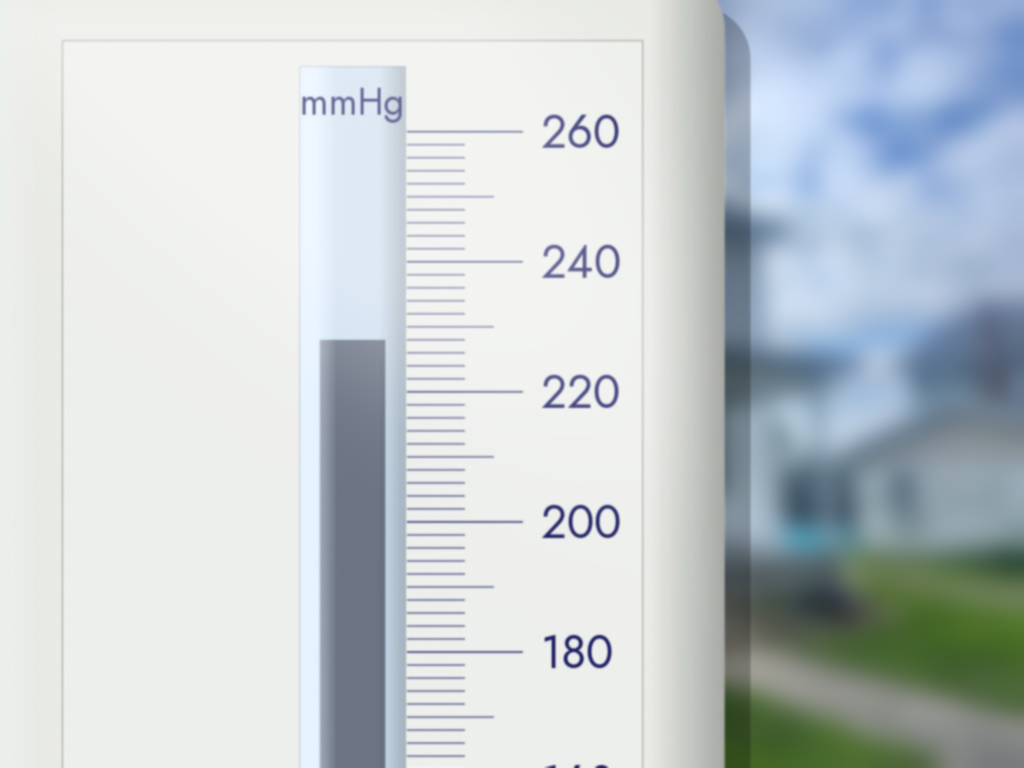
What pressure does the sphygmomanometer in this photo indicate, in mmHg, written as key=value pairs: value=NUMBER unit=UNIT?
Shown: value=228 unit=mmHg
